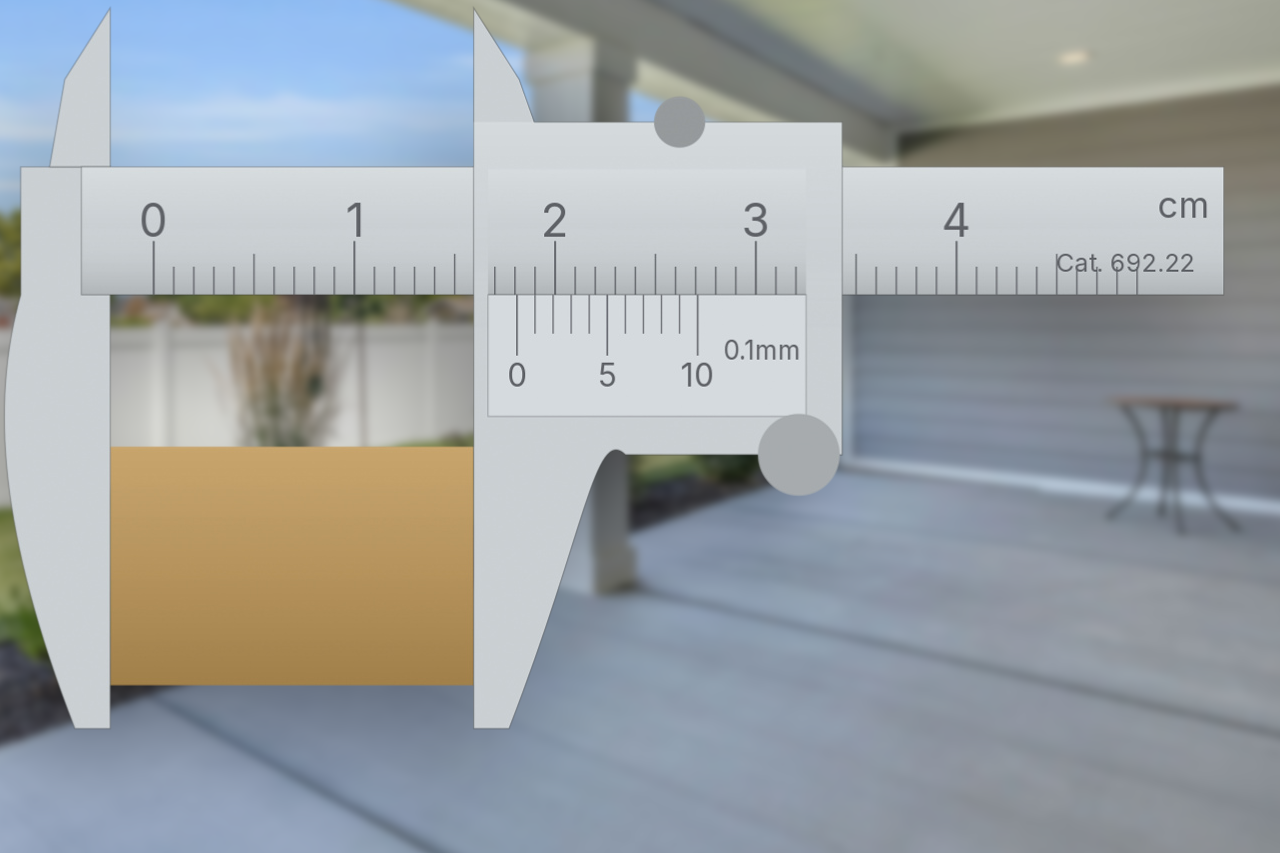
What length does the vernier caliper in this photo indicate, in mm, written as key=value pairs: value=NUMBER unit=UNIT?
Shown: value=18.1 unit=mm
